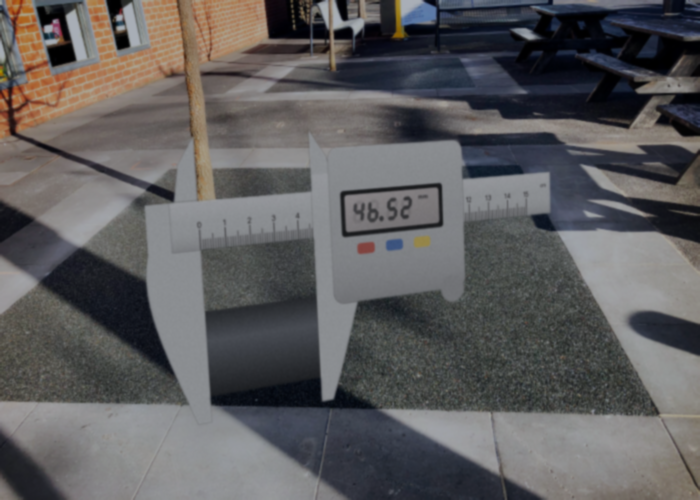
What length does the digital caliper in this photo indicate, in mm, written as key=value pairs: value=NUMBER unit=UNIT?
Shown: value=46.52 unit=mm
